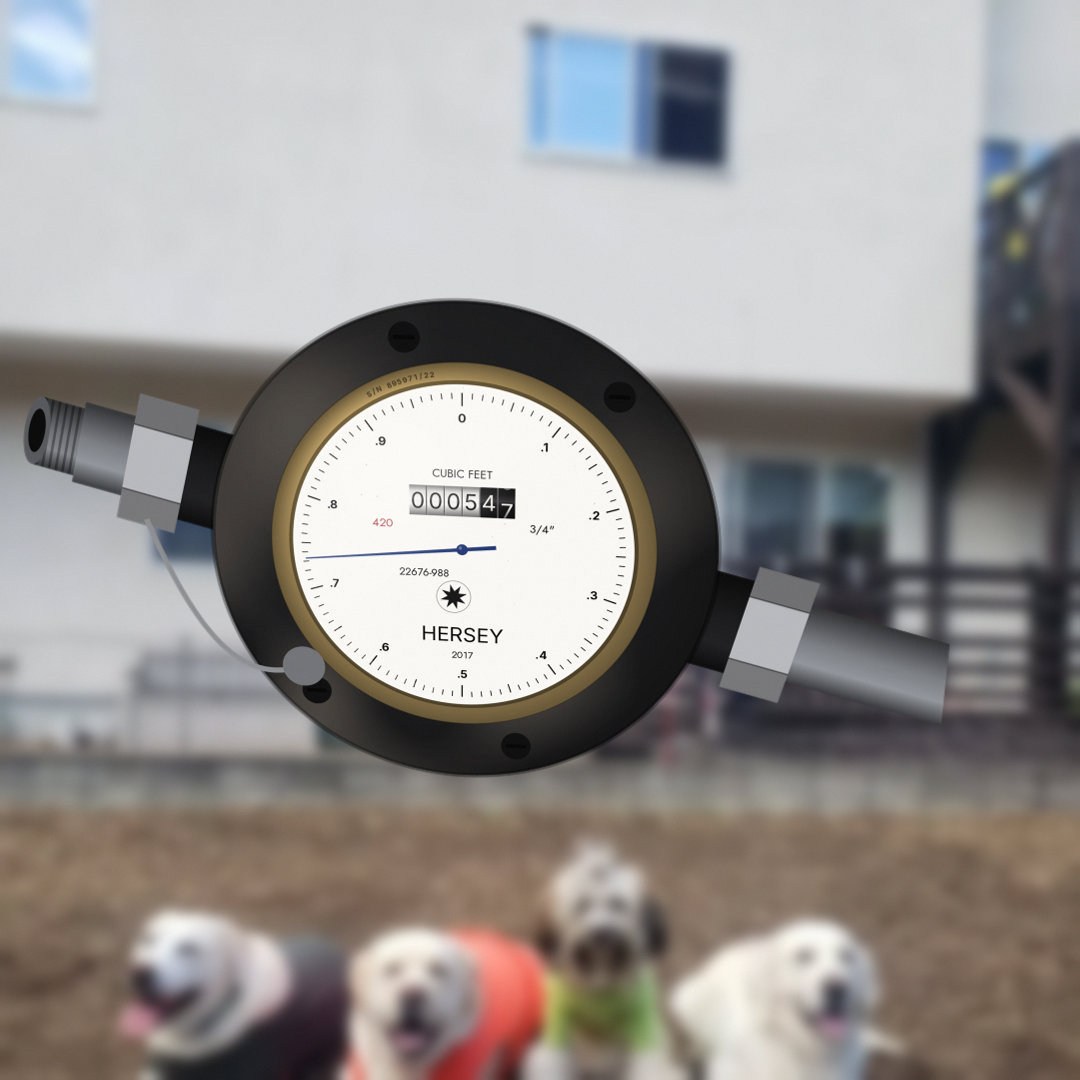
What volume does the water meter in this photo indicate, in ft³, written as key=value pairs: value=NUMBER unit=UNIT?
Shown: value=546.73 unit=ft³
